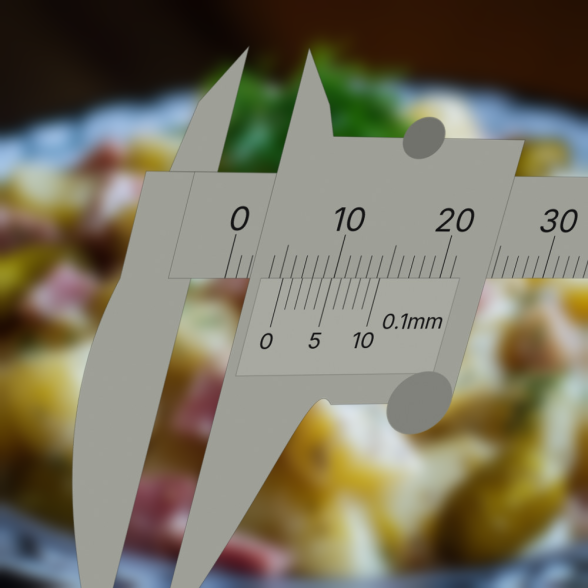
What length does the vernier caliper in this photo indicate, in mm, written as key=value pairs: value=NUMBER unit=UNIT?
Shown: value=5.3 unit=mm
